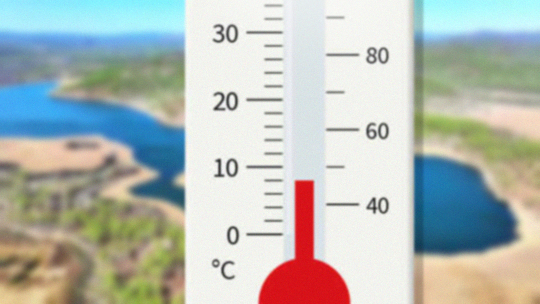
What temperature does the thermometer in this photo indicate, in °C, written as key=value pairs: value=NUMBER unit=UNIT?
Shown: value=8 unit=°C
